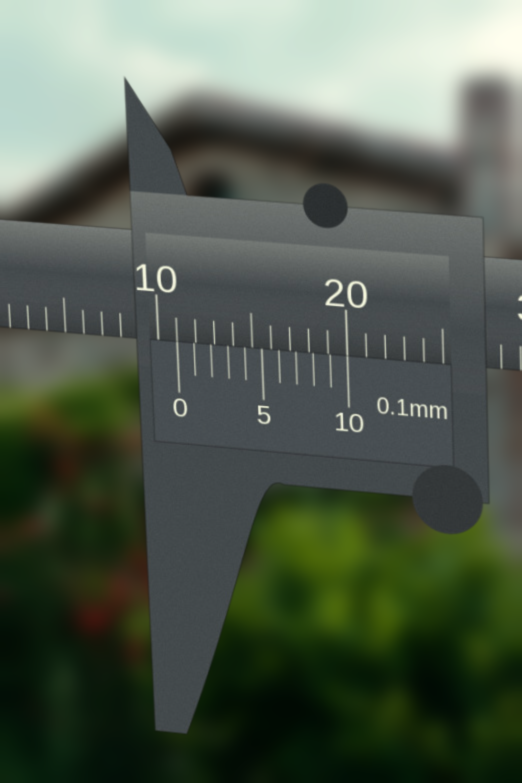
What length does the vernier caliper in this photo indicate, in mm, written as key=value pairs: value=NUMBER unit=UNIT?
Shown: value=11.0 unit=mm
